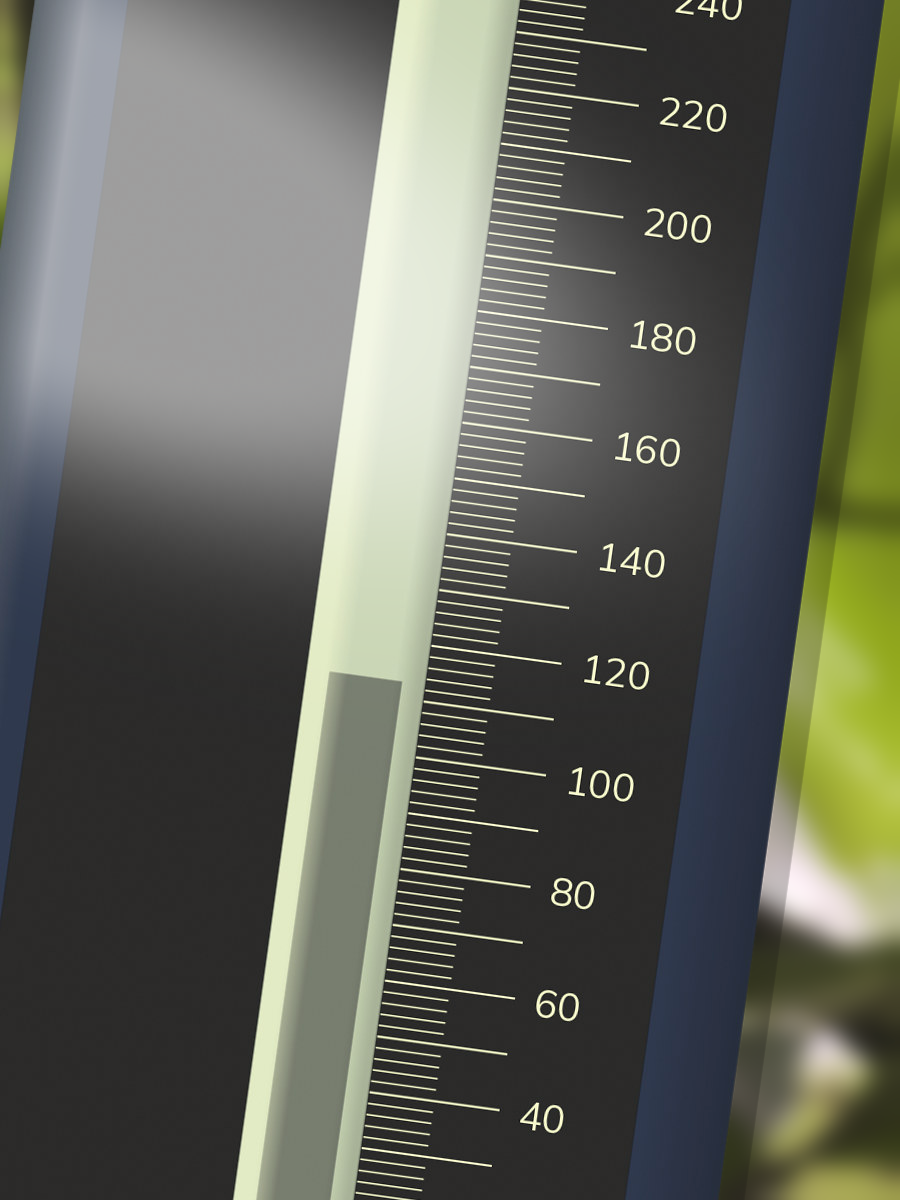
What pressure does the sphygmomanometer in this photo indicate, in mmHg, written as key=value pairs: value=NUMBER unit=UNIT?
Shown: value=113 unit=mmHg
